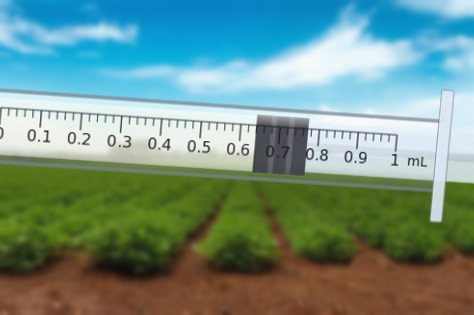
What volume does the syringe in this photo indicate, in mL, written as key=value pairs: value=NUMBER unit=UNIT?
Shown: value=0.64 unit=mL
